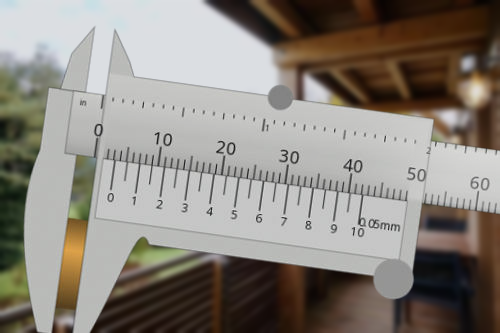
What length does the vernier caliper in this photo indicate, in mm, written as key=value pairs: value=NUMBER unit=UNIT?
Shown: value=3.2 unit=mm
